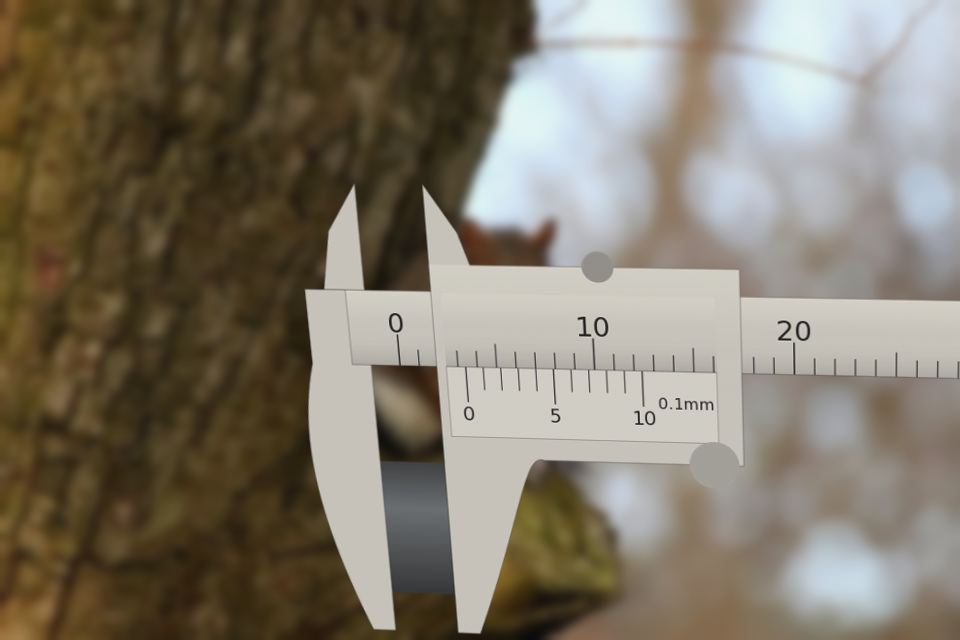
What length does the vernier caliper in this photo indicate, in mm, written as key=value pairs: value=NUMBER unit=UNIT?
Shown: value=3.4 unit=mm
